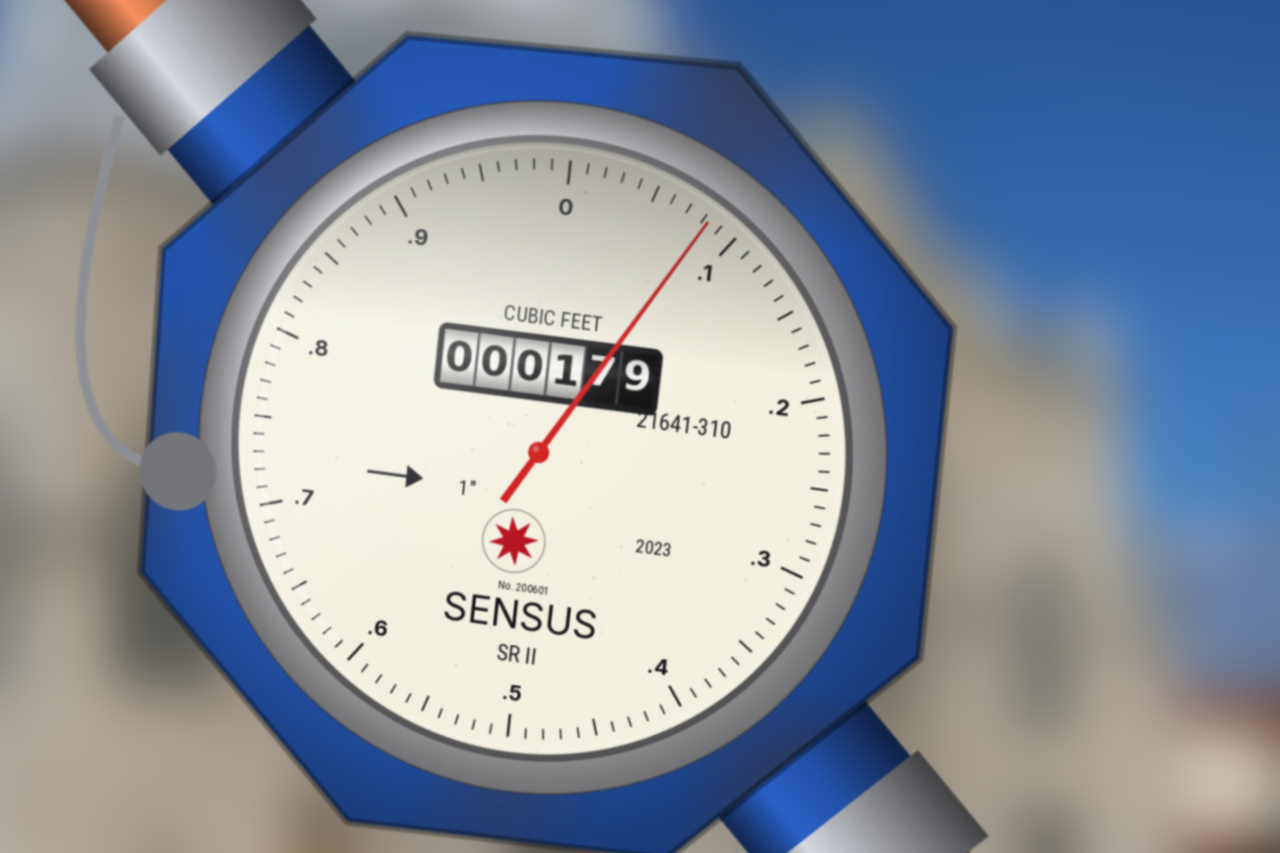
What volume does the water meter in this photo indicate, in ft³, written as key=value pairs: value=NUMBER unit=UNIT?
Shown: value=179.08 unit=ft³
